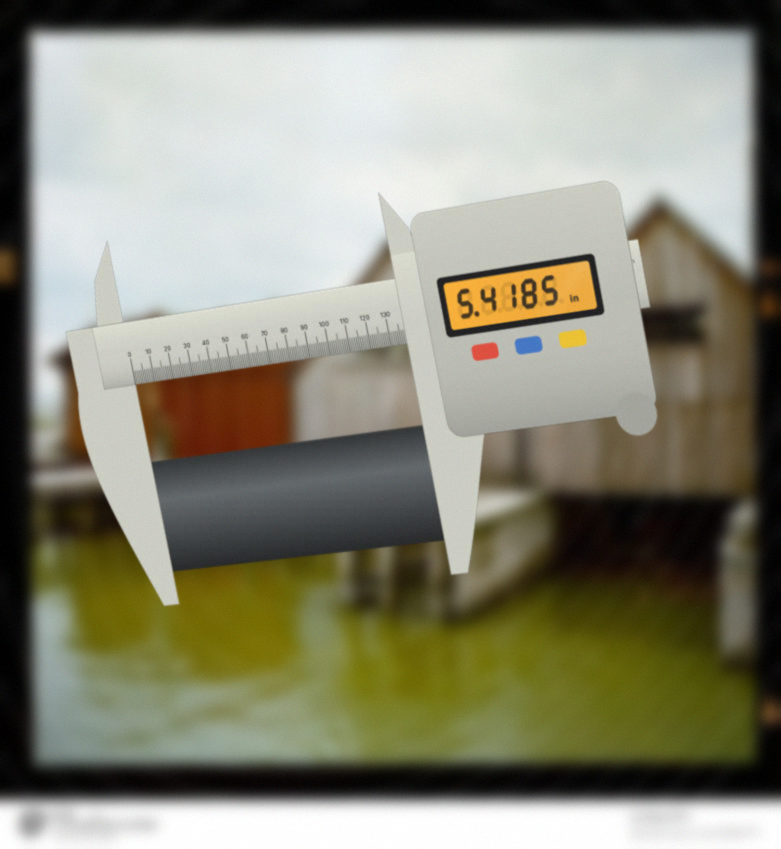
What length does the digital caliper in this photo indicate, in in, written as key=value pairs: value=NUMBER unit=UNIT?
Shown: value=5.4185 unit=in
